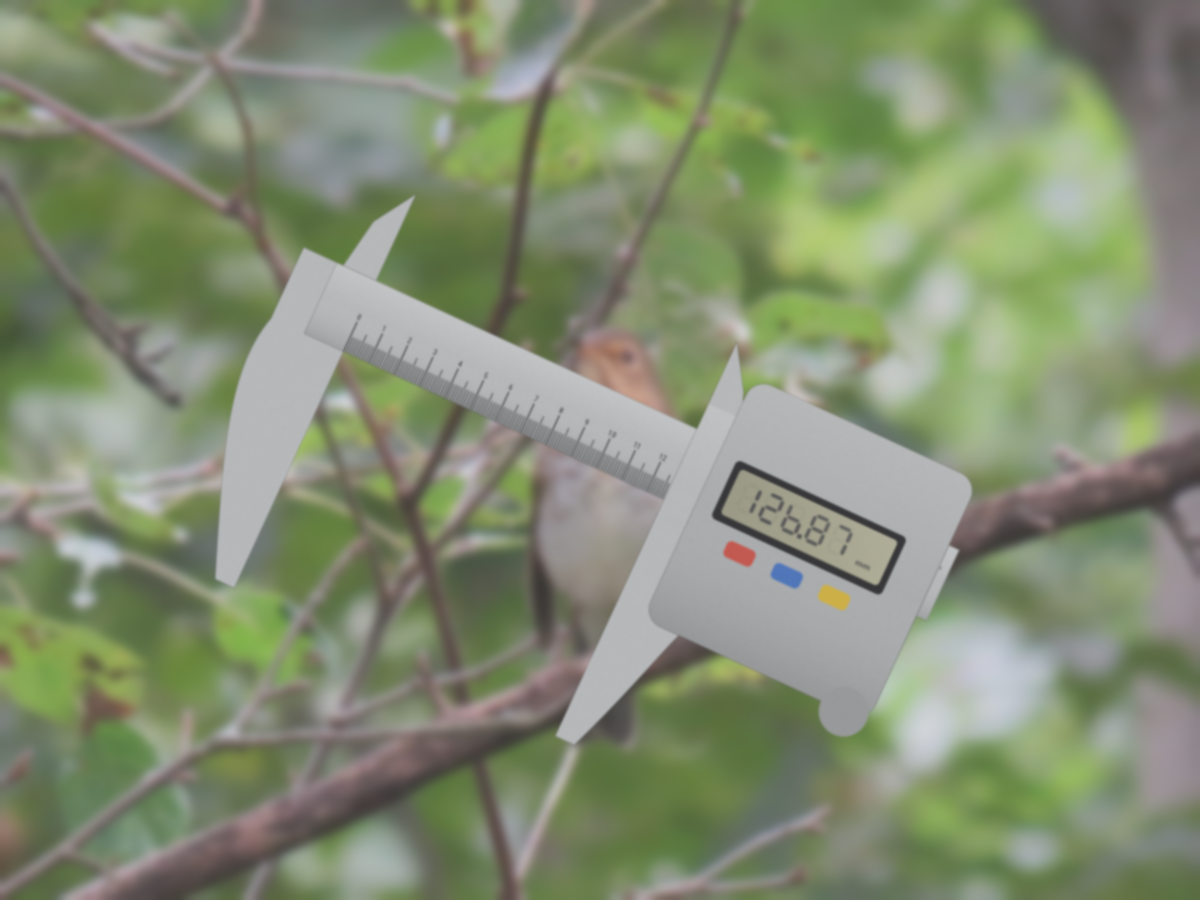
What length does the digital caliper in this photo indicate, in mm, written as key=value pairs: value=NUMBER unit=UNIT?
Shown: value=126.87 unit=mm
